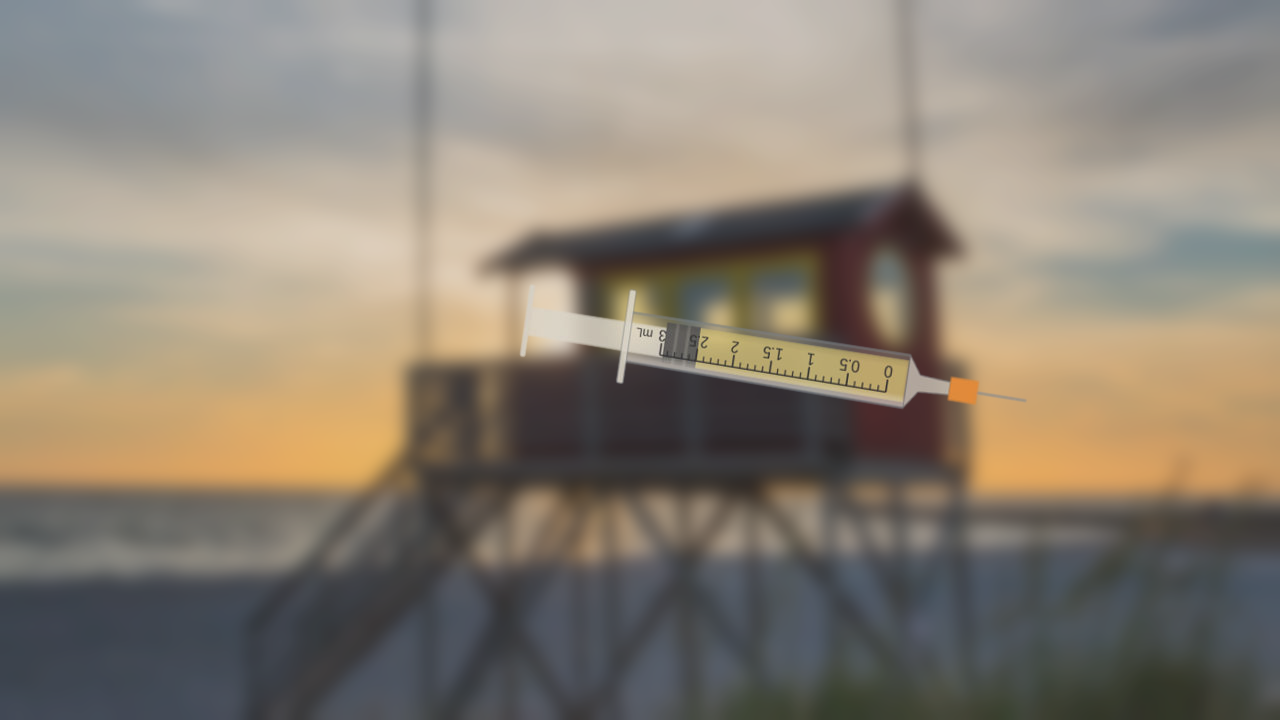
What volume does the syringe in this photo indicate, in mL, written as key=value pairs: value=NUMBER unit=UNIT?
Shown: value=2.5 unit=mL
